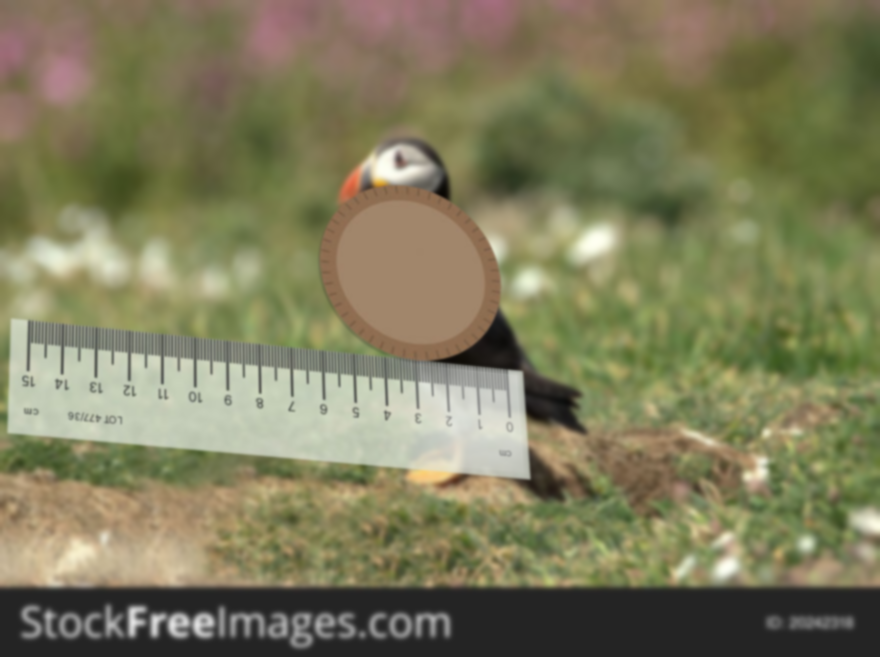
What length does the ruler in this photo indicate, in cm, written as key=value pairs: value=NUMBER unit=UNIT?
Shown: value=6 unit=cm
